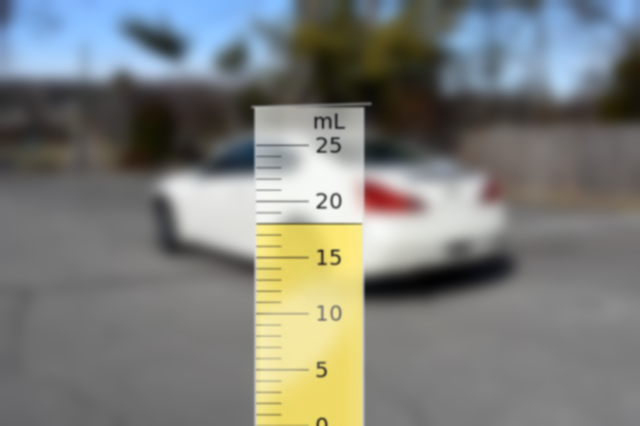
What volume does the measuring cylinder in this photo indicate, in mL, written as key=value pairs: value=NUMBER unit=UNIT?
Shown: value=18 unit=mL
